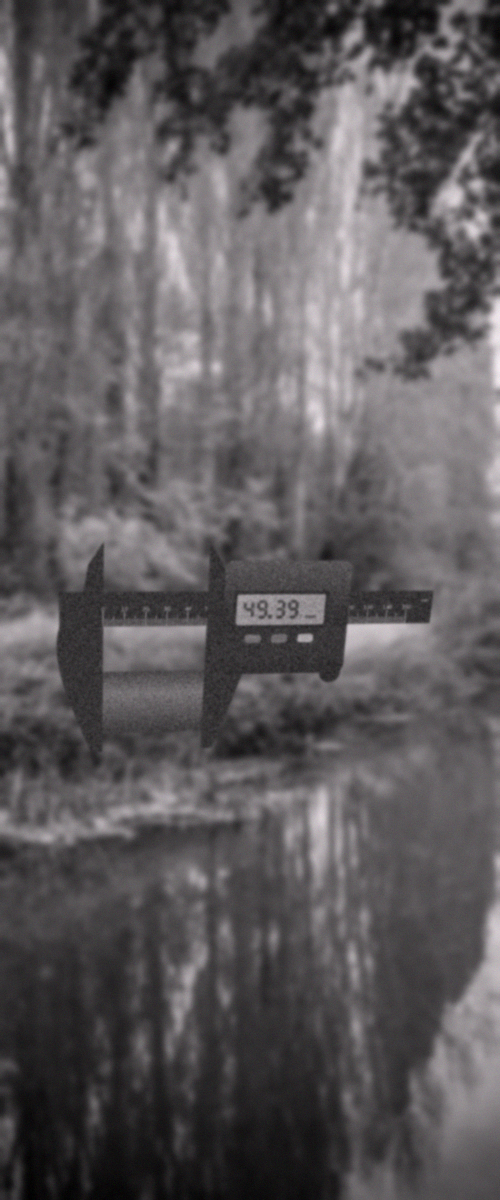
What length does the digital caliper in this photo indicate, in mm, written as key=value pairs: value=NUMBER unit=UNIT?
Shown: value=49.39 unit=mm
